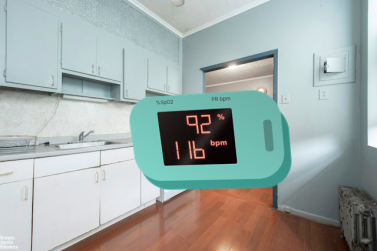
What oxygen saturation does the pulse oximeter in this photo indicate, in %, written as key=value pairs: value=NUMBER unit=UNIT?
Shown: value=92 unit=%
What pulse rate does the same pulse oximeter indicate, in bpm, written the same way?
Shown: value=116 unit=bpm
